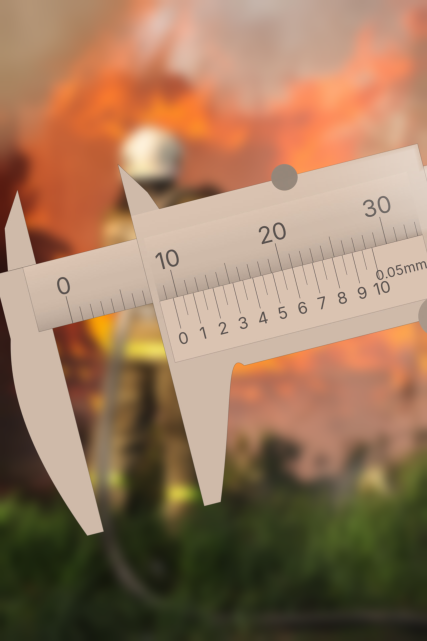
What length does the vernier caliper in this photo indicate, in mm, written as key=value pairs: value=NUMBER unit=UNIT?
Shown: value=9.6 unit=mm
